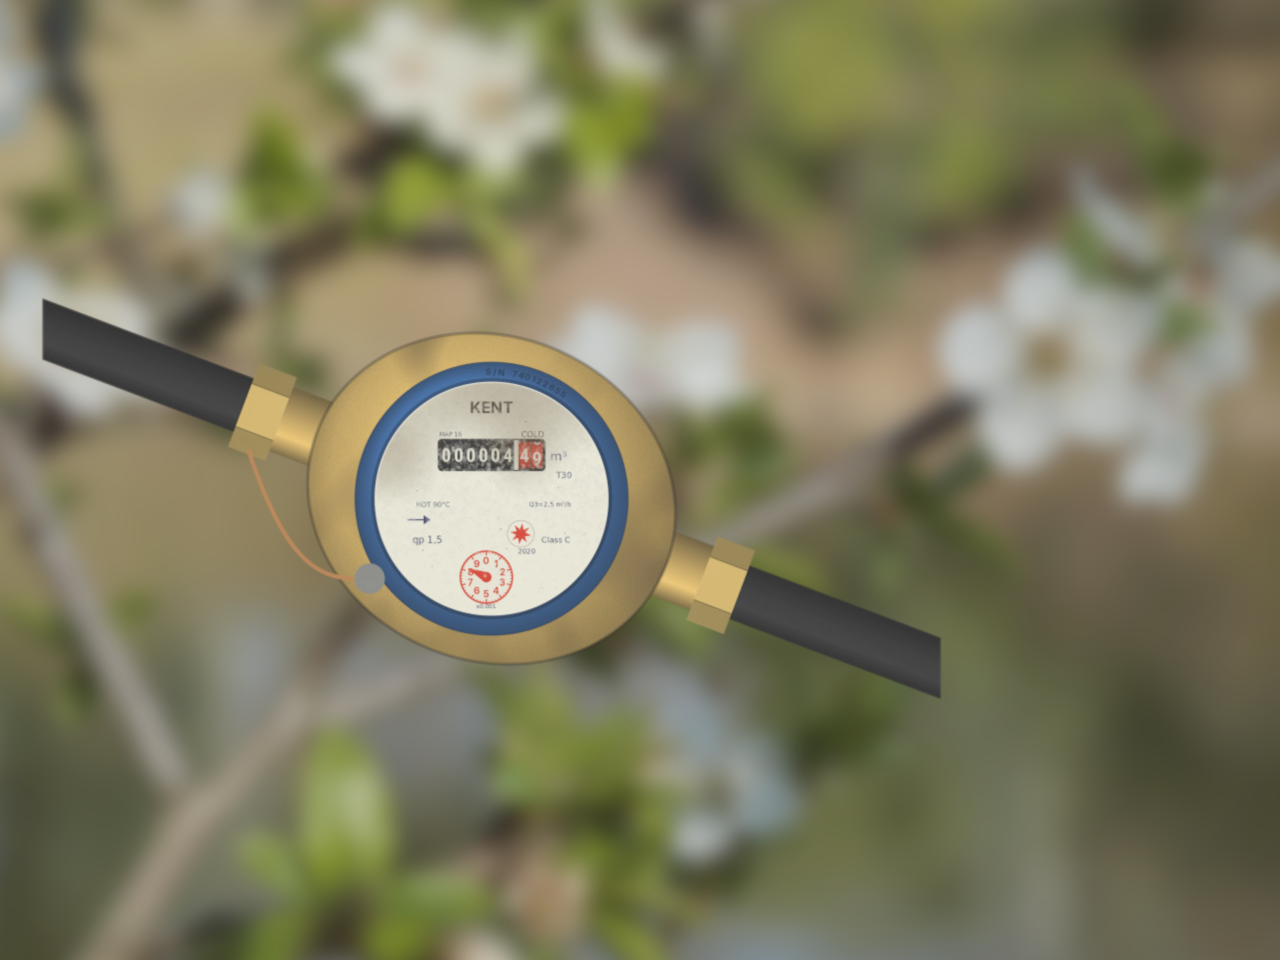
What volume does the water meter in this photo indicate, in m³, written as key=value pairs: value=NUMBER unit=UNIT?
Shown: value=4.488 unit=m³
